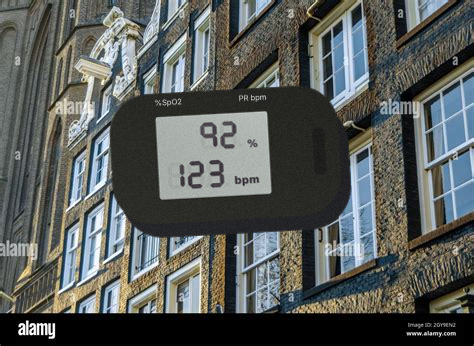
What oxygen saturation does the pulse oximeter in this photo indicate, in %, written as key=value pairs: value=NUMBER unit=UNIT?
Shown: value=92 unit=%
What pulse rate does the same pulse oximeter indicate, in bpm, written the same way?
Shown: value=123 unit=bpm
